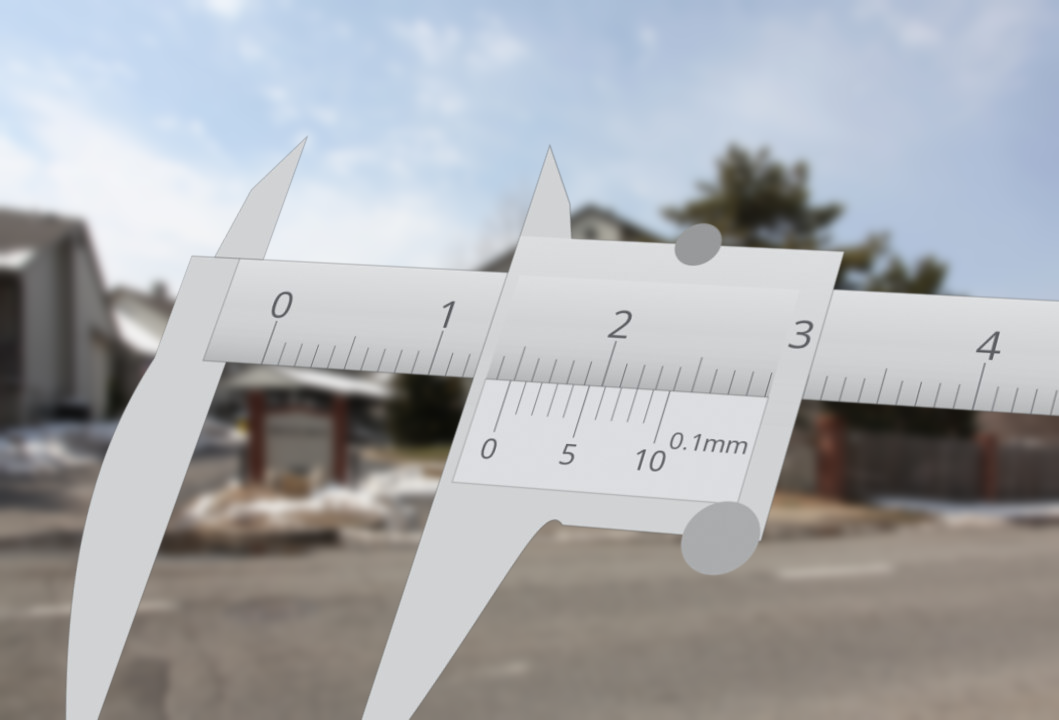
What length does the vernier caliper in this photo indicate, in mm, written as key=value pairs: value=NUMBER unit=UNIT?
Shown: value=14.8 unit=mm
